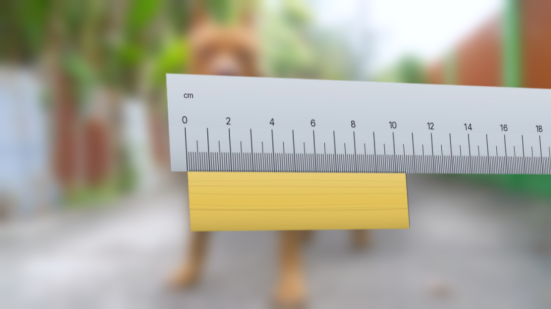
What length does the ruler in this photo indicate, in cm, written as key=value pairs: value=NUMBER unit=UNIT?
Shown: value=10.5 unit=cm
